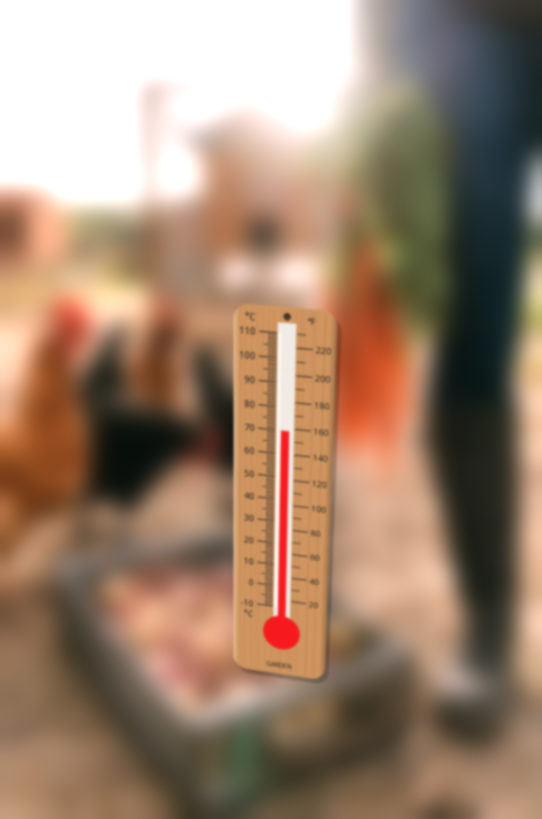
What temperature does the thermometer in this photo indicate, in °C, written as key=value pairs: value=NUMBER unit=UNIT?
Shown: value=70 unit=°C
